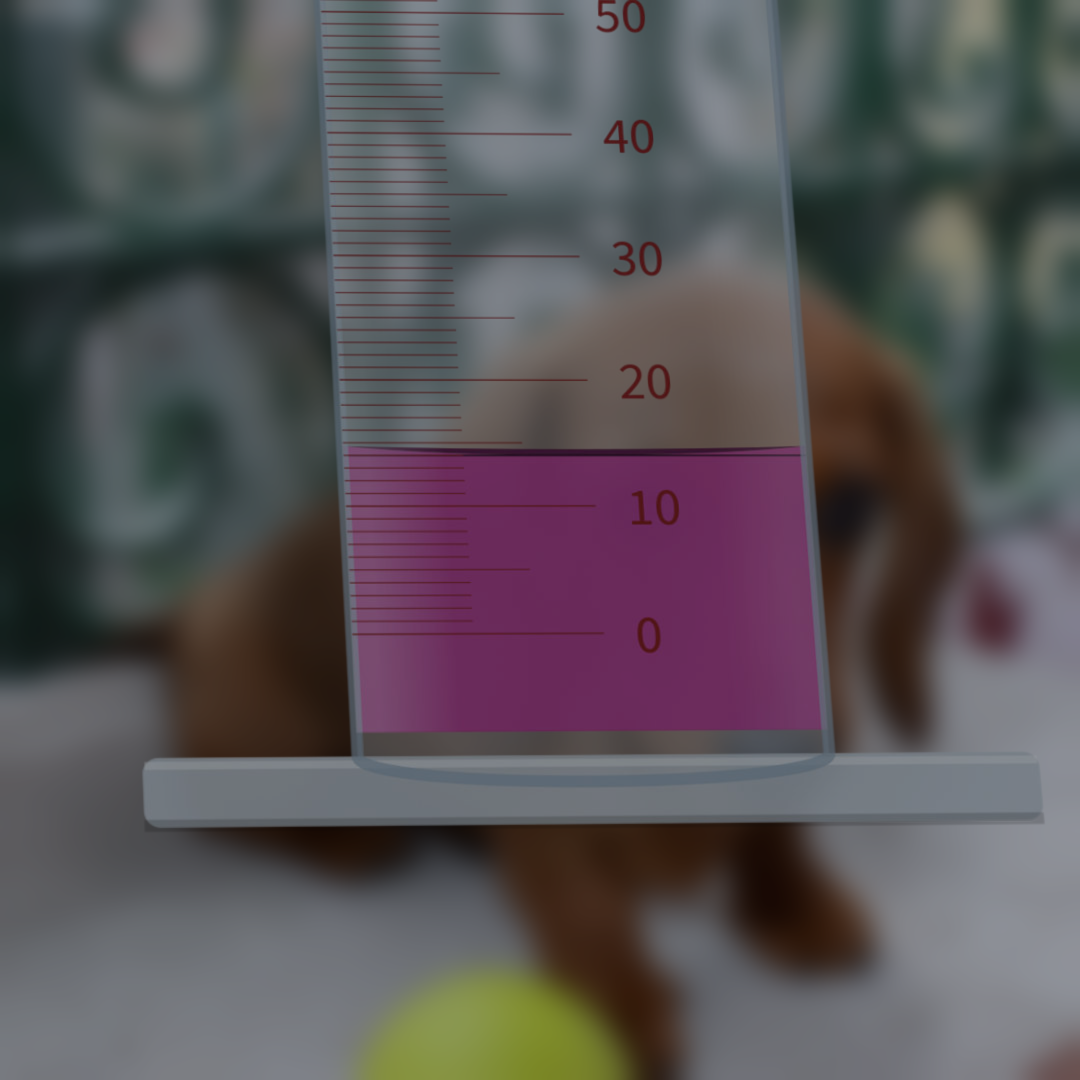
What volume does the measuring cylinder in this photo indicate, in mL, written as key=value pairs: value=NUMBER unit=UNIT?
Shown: value=14 unit=mL
